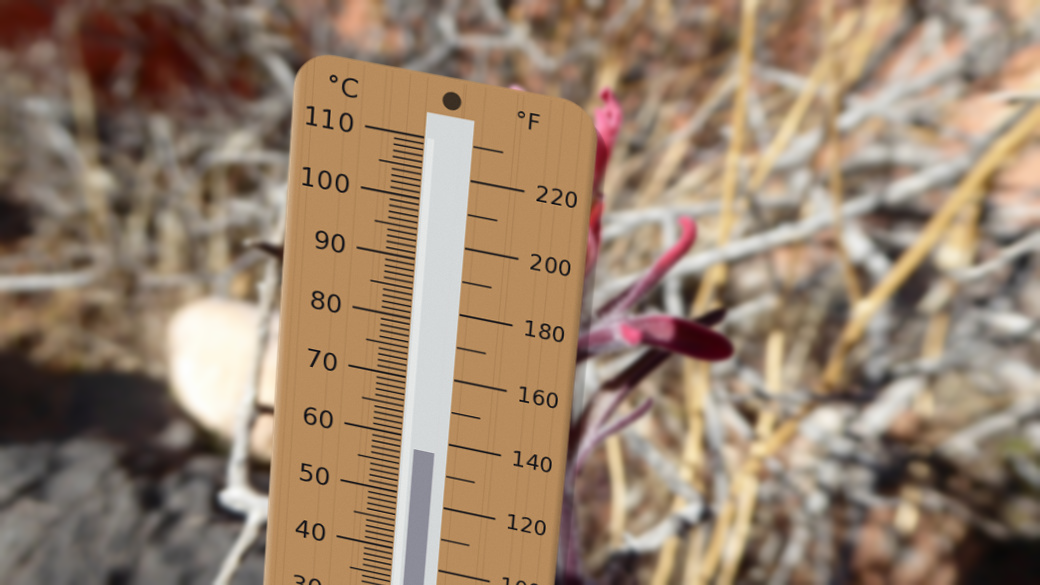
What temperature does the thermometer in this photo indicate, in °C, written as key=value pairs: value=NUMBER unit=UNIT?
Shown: value=58 unit=°C
